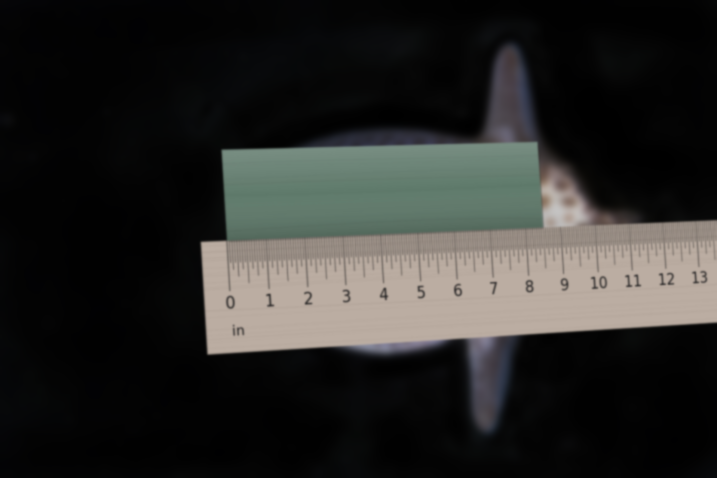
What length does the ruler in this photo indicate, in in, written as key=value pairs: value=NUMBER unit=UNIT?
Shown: value=8.5 unit=in
